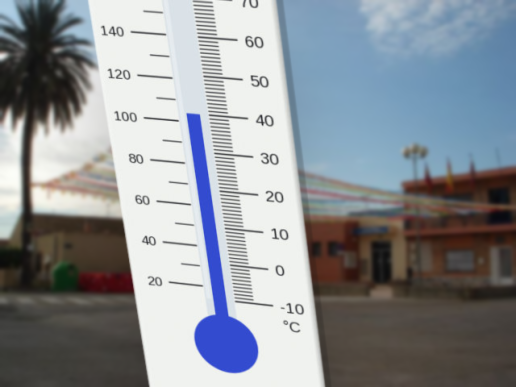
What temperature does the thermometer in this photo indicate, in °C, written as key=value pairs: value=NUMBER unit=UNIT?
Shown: value=40 unit=°C
